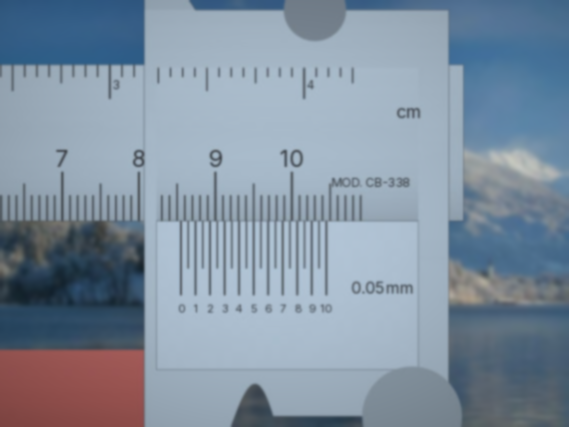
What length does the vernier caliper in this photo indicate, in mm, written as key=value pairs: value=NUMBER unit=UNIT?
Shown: value=85.5 unit=mm
